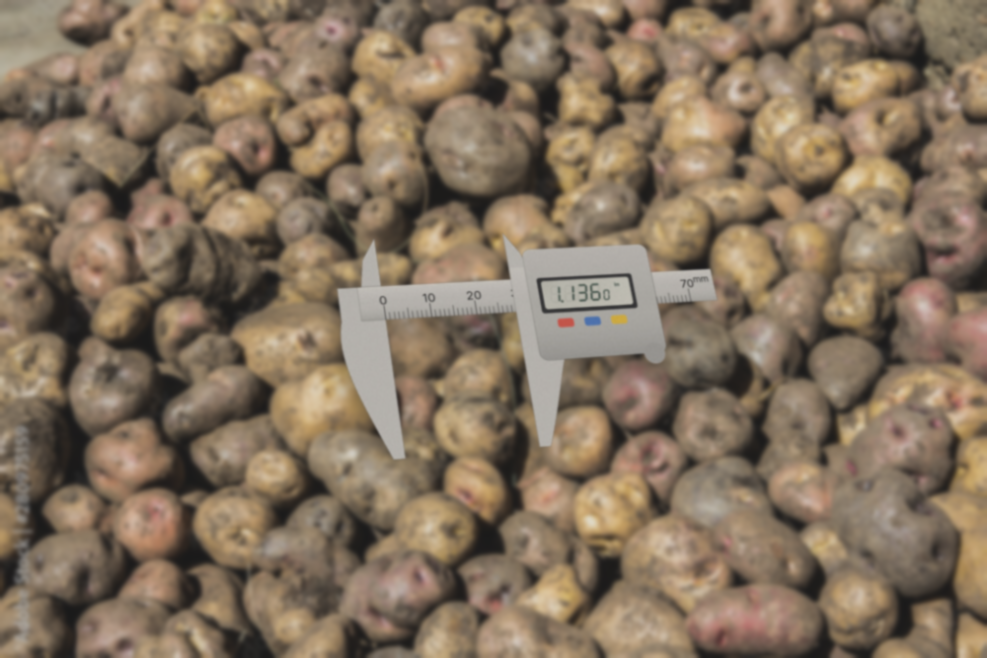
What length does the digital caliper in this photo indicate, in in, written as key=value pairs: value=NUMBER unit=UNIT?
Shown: value=1.1360 unit=in
